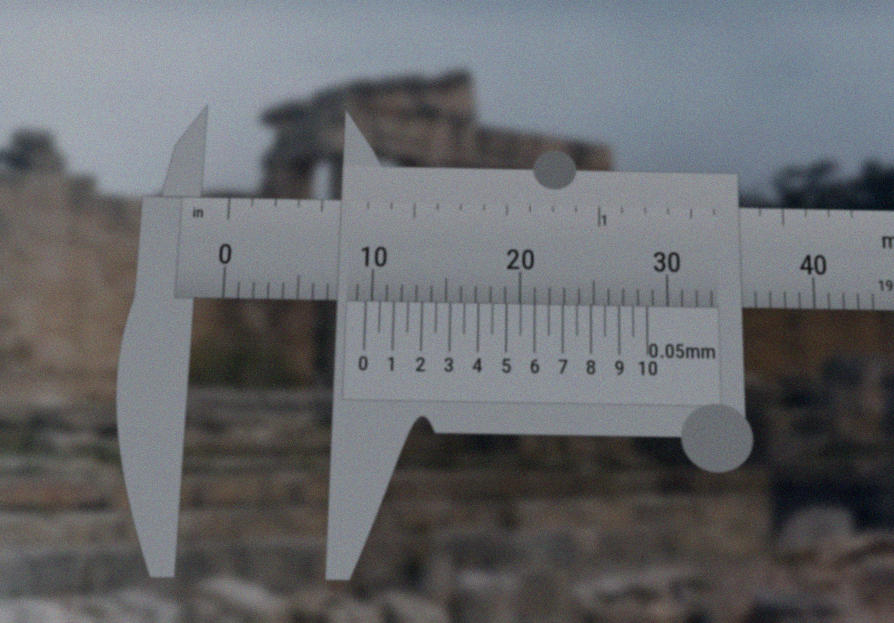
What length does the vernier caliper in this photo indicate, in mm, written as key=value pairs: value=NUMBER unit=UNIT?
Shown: value=9.6 unit=mm
